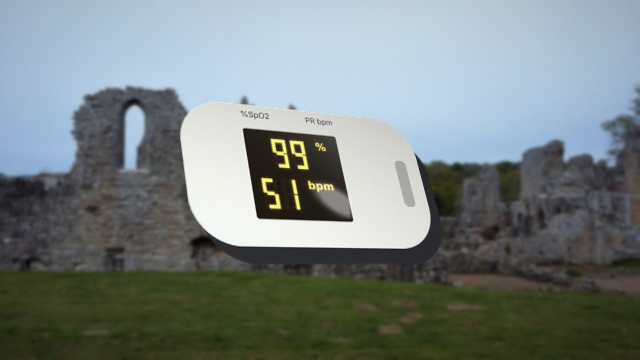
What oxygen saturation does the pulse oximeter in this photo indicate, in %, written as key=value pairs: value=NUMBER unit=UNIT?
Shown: value=99 unit=%
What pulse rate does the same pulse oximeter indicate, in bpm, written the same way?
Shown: value=51 unit=bpm
